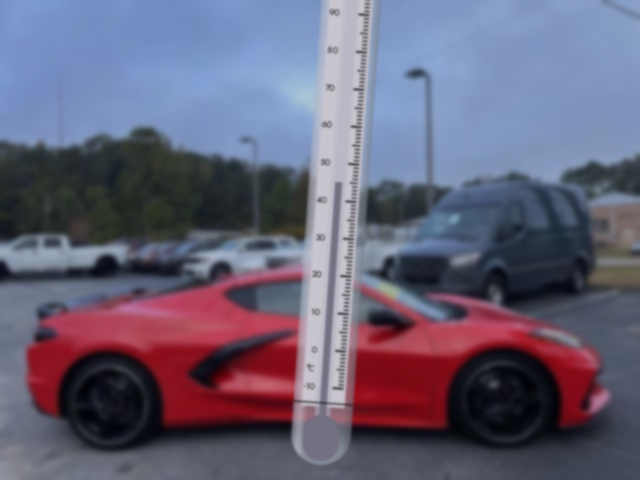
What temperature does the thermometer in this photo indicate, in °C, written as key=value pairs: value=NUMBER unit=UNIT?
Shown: value=45 unit=°C
